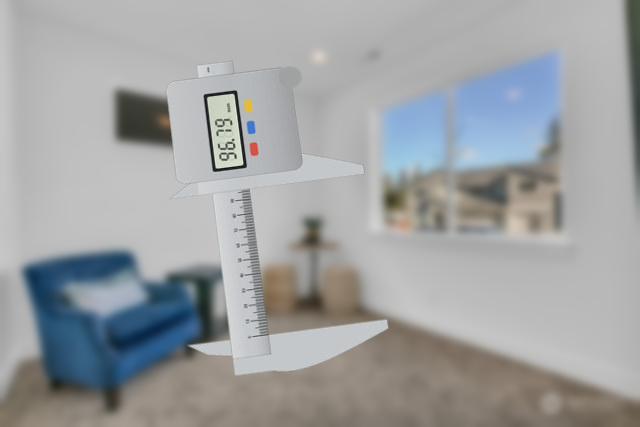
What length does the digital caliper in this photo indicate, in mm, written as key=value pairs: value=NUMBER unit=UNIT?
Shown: value=96.79 unit=mm
